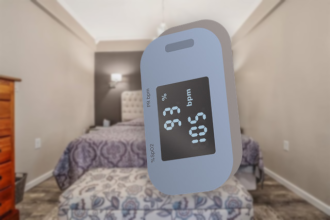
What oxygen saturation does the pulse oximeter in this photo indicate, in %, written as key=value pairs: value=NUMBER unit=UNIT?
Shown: value=93 unit=%
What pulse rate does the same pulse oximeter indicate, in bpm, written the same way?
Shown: value=105 unit=bpm
